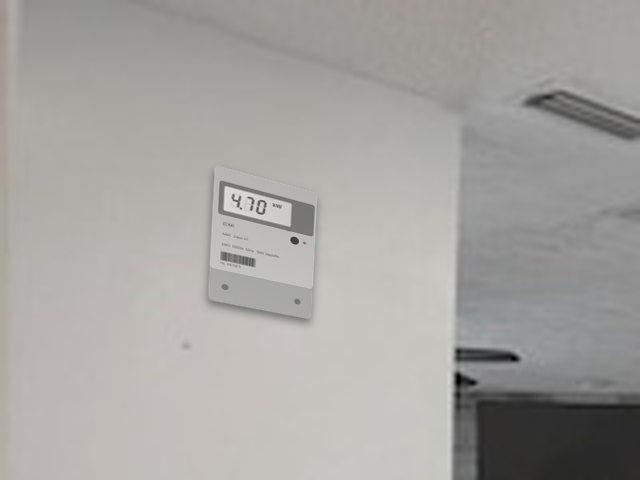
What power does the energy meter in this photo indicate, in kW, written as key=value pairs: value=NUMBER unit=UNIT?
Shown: value=4.70 unit=kW
